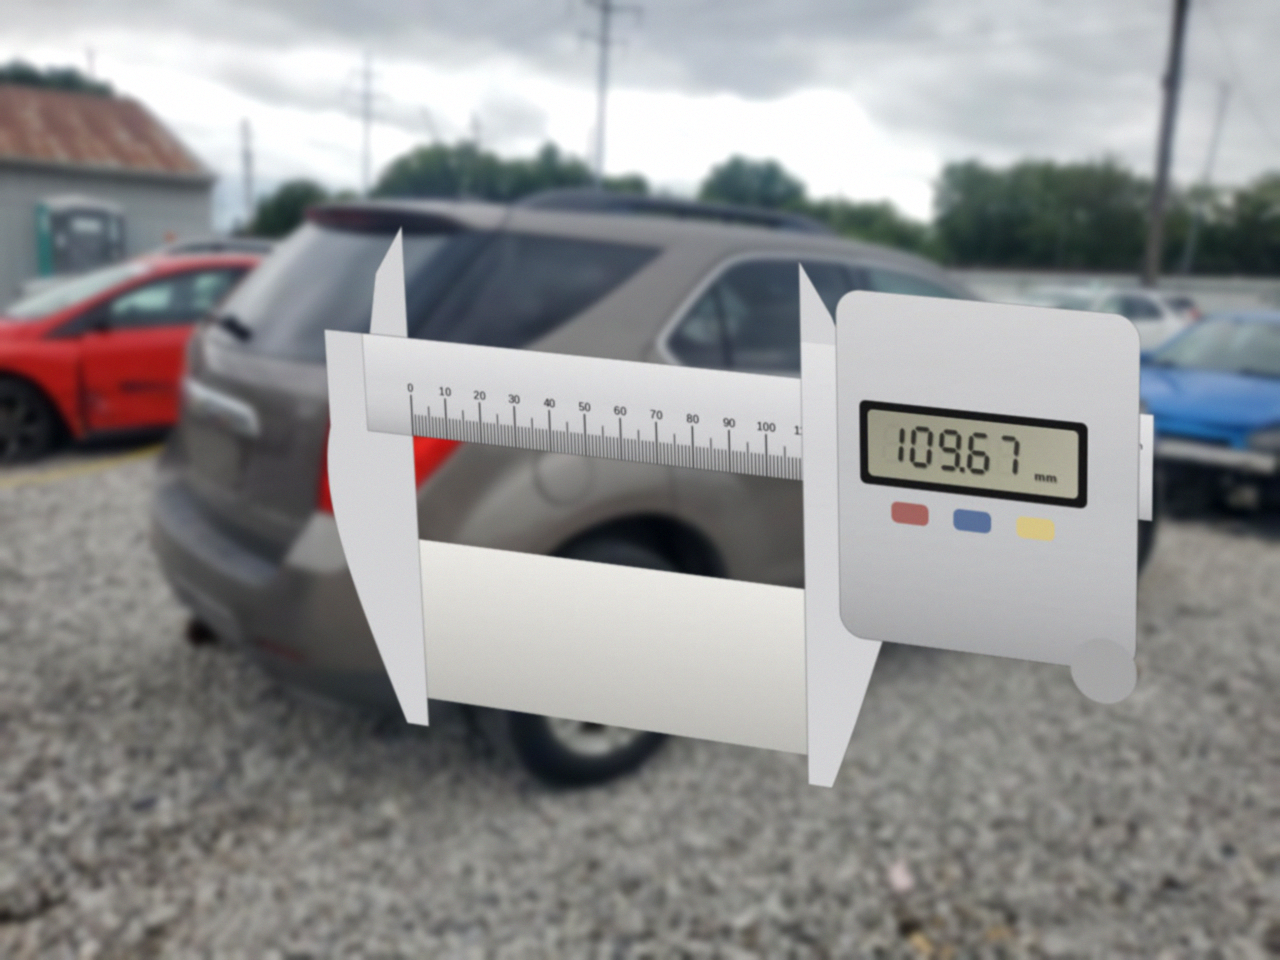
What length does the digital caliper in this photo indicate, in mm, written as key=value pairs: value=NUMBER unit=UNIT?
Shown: value=109.67 unit=mm
